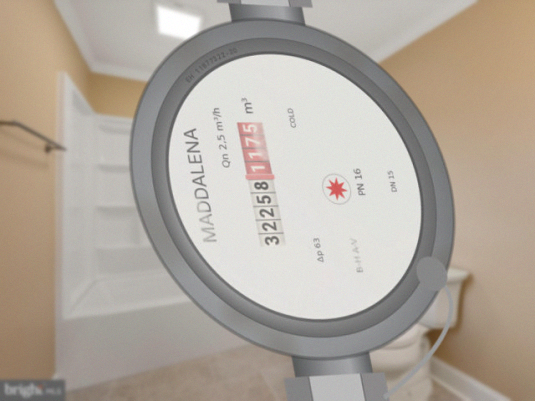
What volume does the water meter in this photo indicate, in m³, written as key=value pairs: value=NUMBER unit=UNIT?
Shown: value=32258.1175 unit=m³
